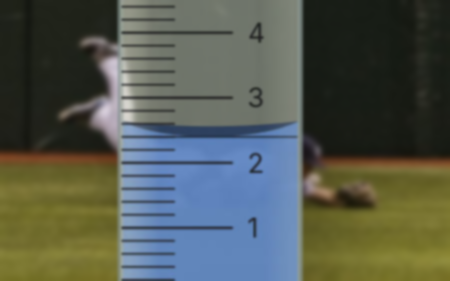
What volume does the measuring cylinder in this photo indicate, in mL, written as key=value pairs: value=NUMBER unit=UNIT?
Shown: value=2.4 unit=mL
